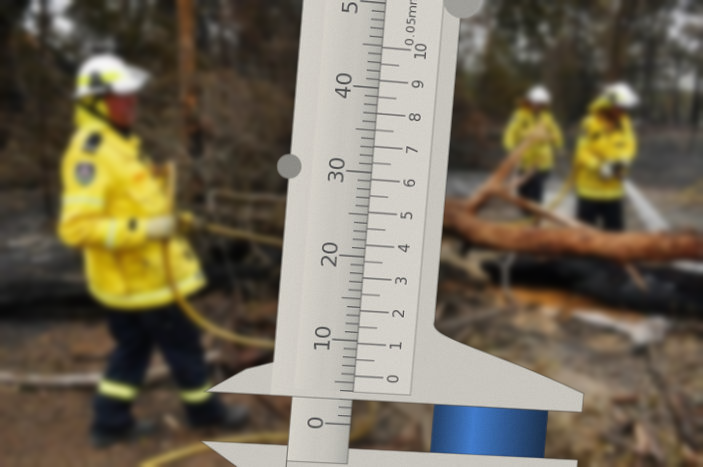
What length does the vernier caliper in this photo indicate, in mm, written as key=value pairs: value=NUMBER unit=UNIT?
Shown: value=5.8 unit=mm
